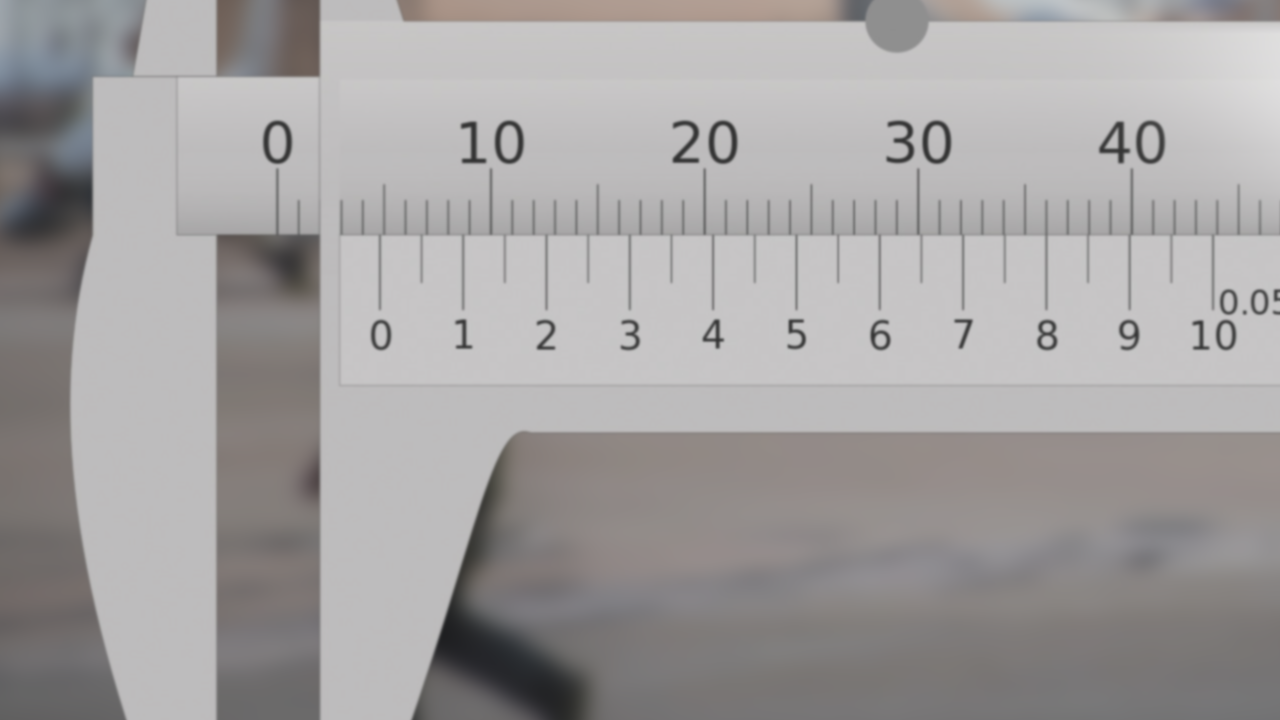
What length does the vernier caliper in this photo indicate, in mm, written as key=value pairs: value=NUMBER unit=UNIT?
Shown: value=4.8 unit=mm
